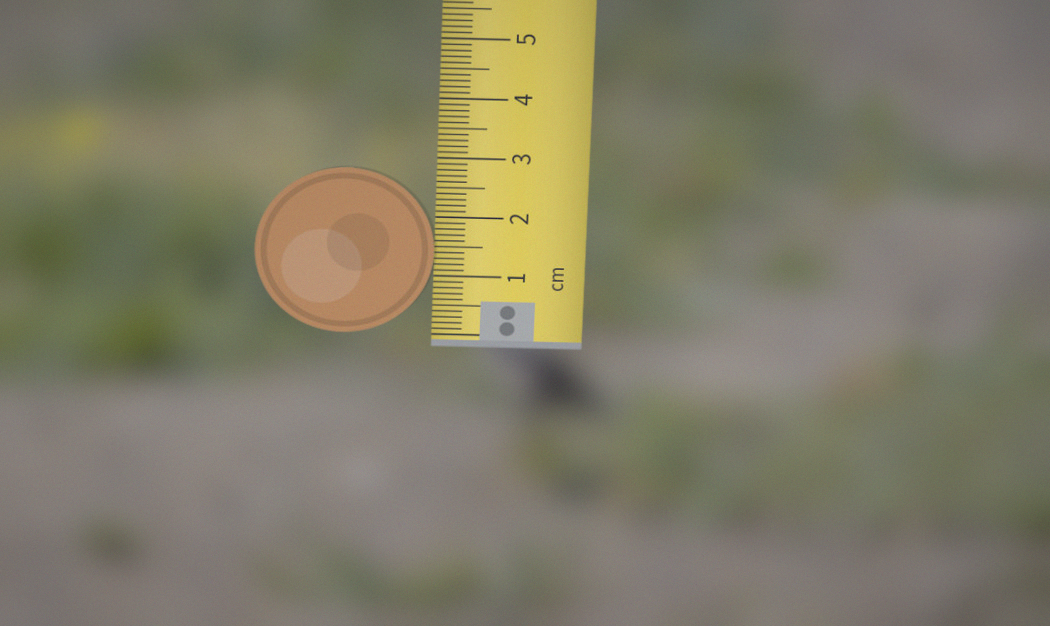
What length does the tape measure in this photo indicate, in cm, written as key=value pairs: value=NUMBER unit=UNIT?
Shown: value=2.8 unit=cm
